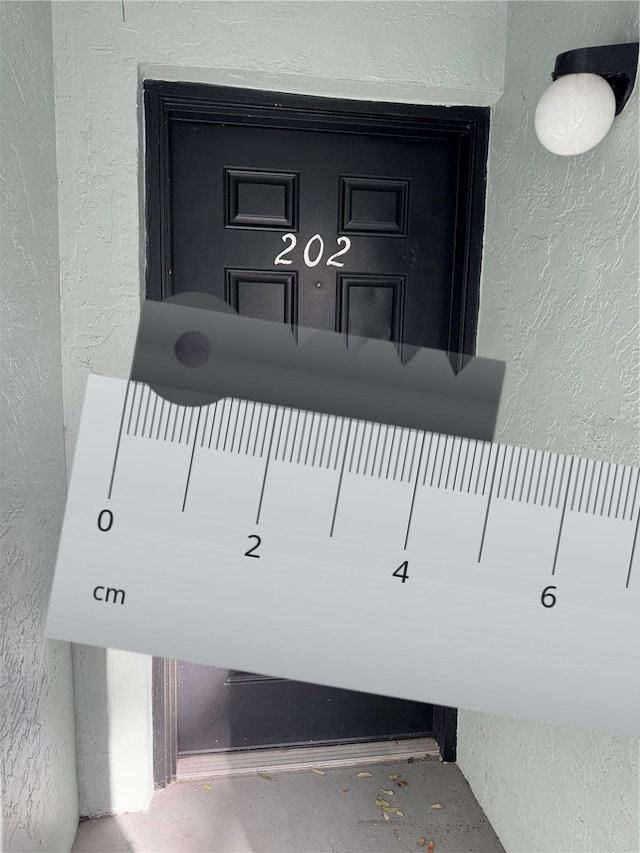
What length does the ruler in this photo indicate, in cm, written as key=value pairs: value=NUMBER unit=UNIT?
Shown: value=4.9 unit=cm
